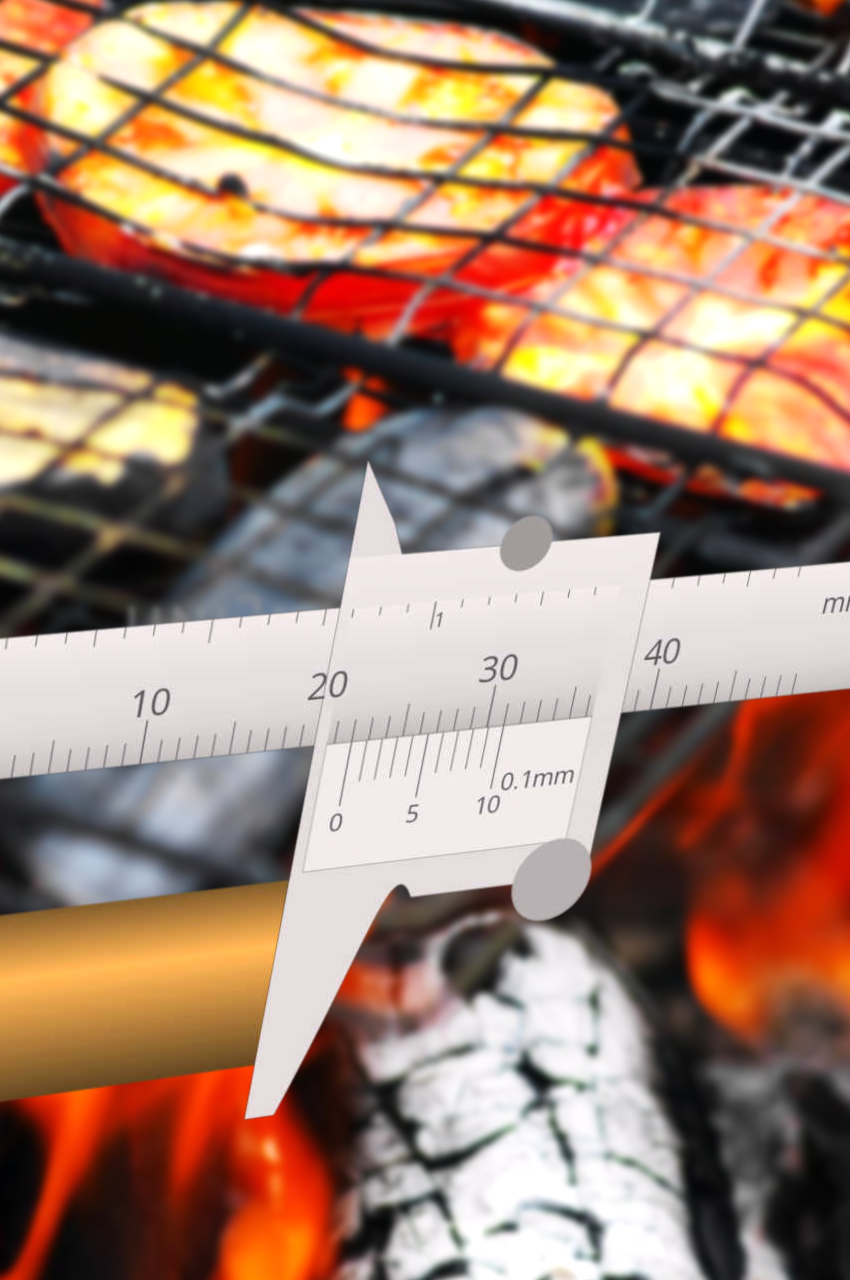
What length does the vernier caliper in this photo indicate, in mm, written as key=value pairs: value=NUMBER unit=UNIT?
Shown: value=22.0 unit=mm
